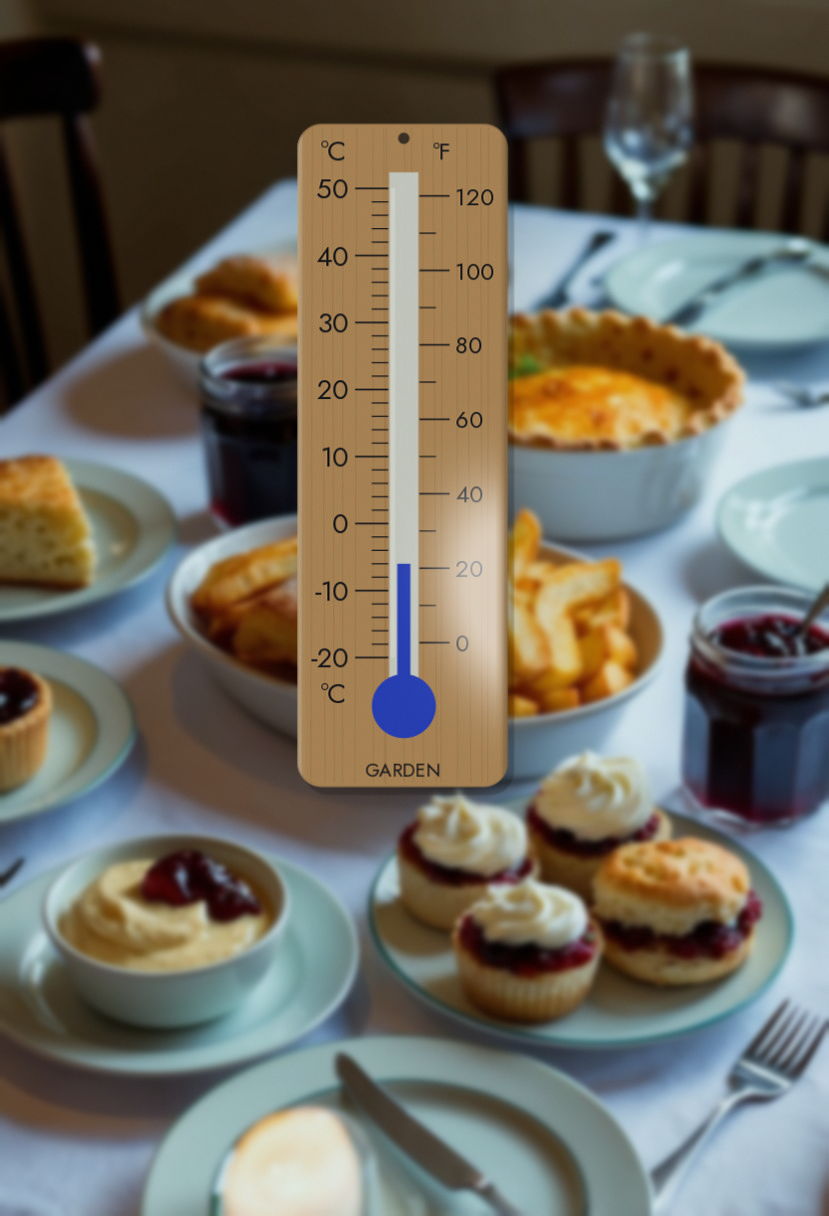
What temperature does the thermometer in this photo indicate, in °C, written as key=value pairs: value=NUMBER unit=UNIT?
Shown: value=-6 unit=°C
